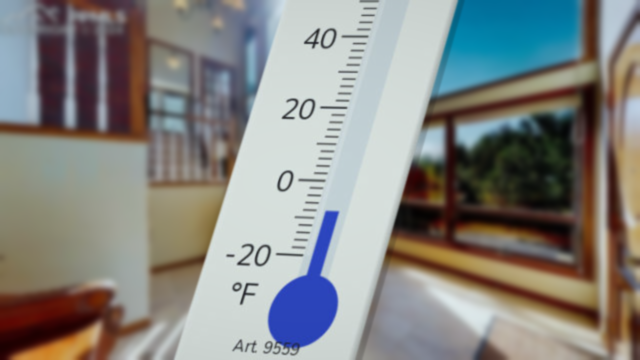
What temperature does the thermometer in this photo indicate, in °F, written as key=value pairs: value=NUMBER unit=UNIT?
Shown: value=-8 unit=°F
